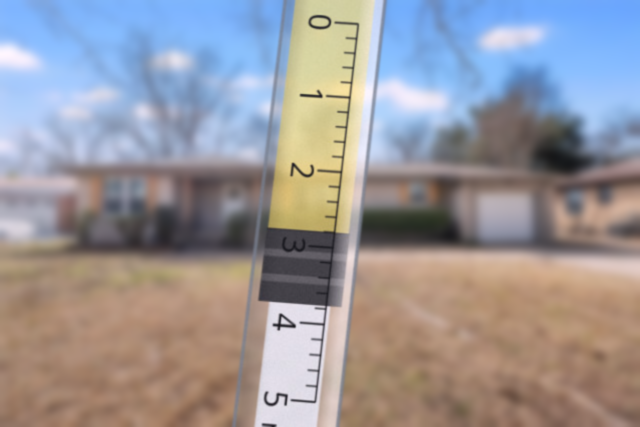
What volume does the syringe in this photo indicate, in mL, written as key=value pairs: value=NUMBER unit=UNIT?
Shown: value=2.8 unit=mL
